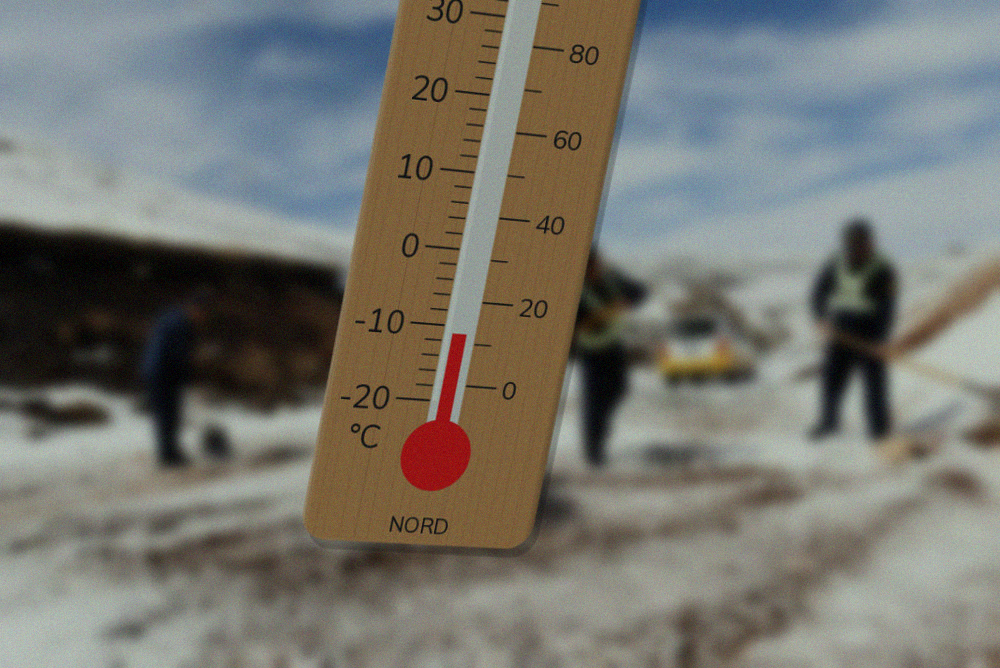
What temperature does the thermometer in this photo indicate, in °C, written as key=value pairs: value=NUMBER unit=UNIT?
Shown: value=-11 unit=°C
